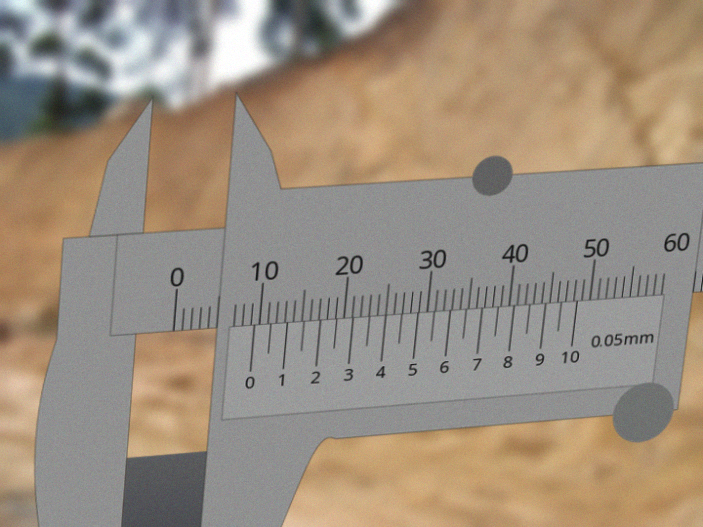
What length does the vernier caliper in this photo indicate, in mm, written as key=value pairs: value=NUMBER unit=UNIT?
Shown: value=9.4 unit=mm
